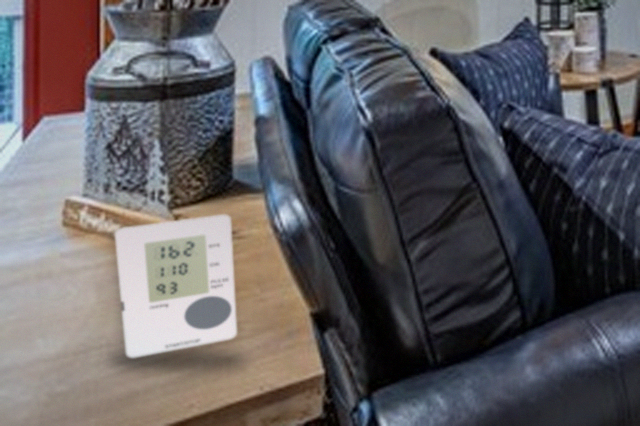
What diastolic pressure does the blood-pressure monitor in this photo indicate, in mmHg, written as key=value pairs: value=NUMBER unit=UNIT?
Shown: value=110 unit=mmHg
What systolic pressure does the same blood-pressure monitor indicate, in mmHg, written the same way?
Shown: value=162 unit=mmHg
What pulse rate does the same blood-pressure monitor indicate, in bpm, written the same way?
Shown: value=93 unit=bpm
